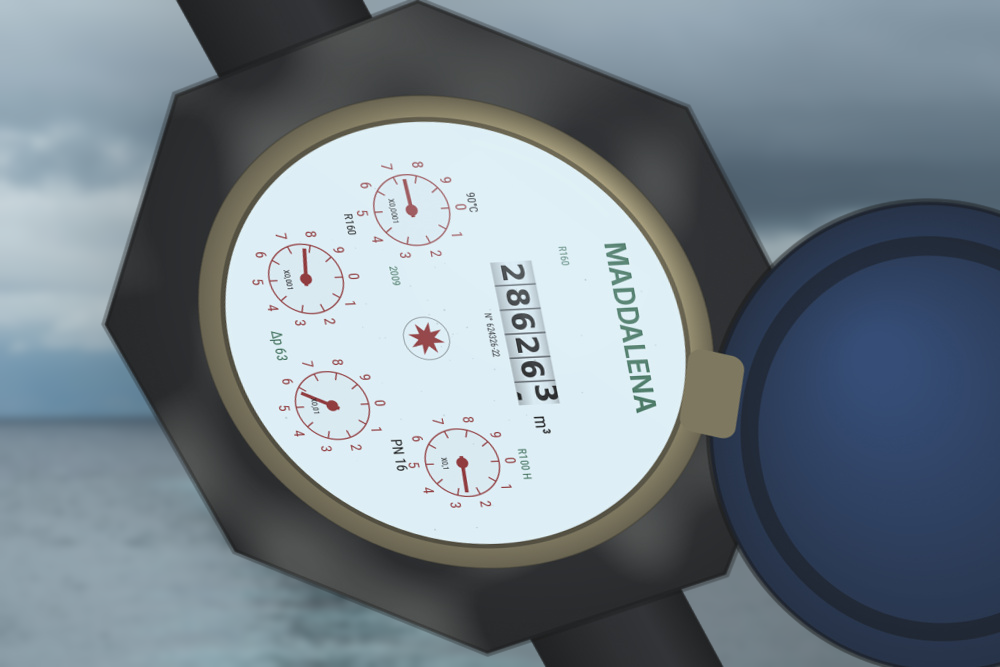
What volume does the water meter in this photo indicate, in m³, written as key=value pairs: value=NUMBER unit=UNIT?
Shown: value=286263.2577 unit=m³
